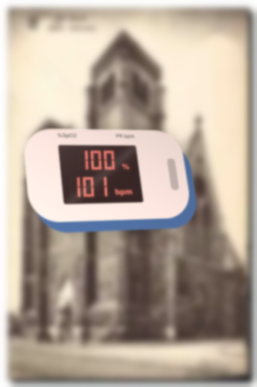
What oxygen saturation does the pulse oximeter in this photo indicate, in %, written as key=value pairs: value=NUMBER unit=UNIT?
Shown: value=100 unit=%
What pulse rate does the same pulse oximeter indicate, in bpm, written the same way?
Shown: value=101 unit=bpm
